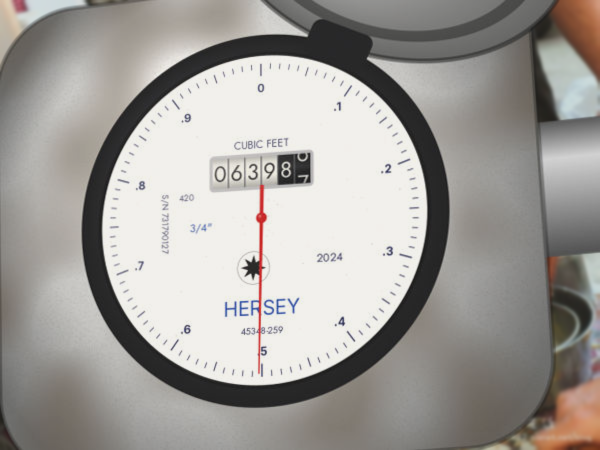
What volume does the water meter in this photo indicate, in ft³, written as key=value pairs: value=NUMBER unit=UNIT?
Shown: value=63986.50 unit=ft³
